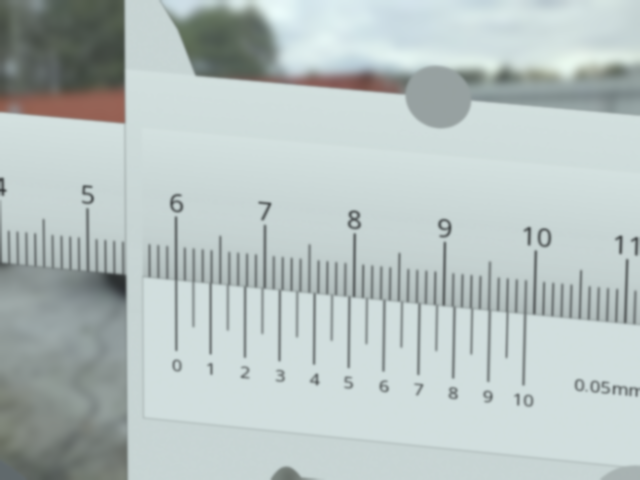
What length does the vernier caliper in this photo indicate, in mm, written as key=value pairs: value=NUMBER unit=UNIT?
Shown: value=60.0 unit=mm
